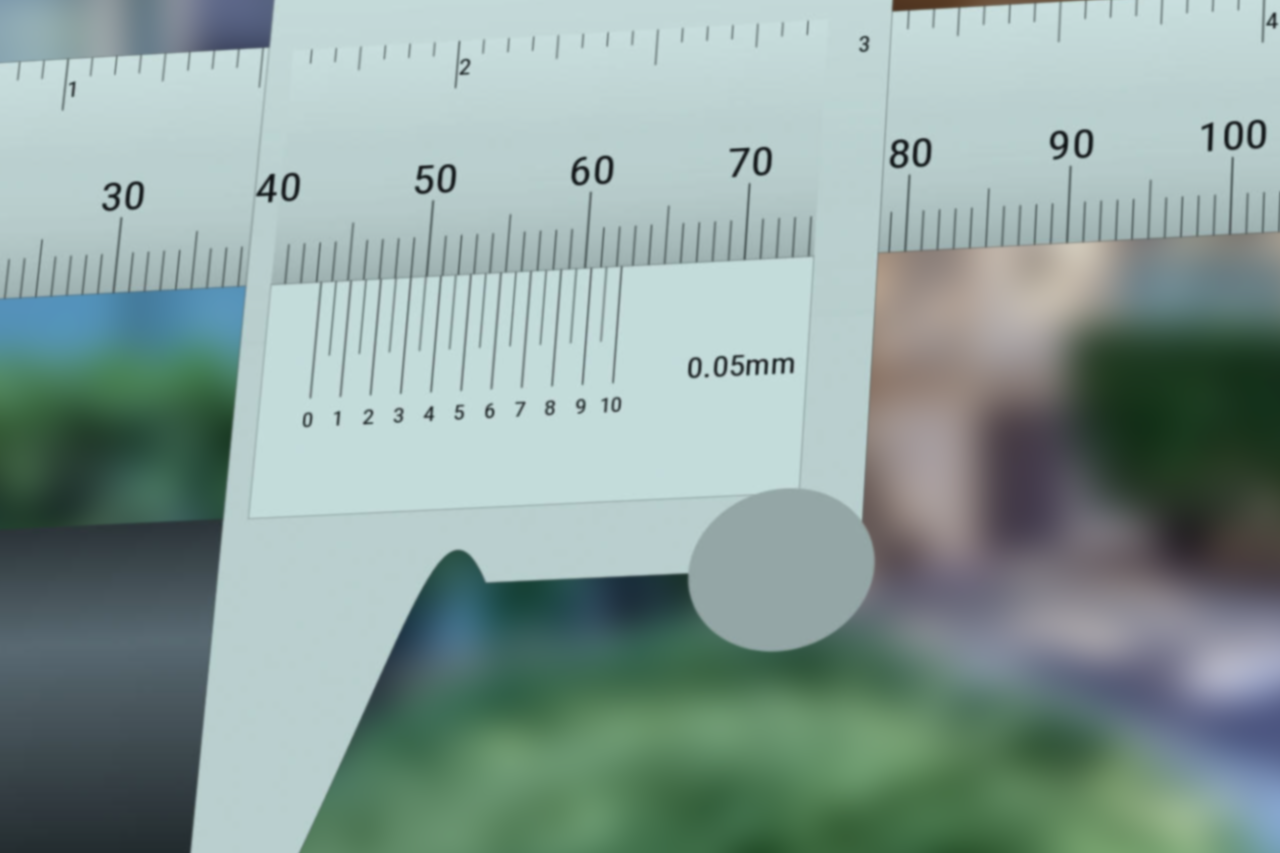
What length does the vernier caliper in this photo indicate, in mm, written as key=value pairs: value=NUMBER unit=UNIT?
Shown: value=43.3 unit=mm
